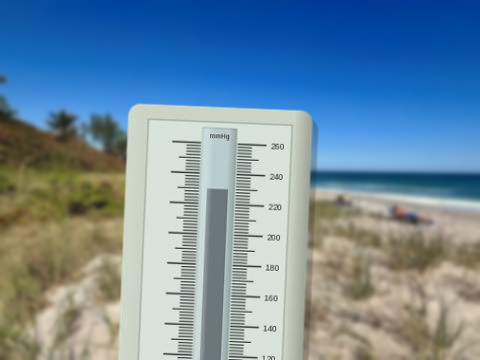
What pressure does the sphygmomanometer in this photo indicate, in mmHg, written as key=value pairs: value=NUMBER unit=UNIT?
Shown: value=230 unit=mmHg
